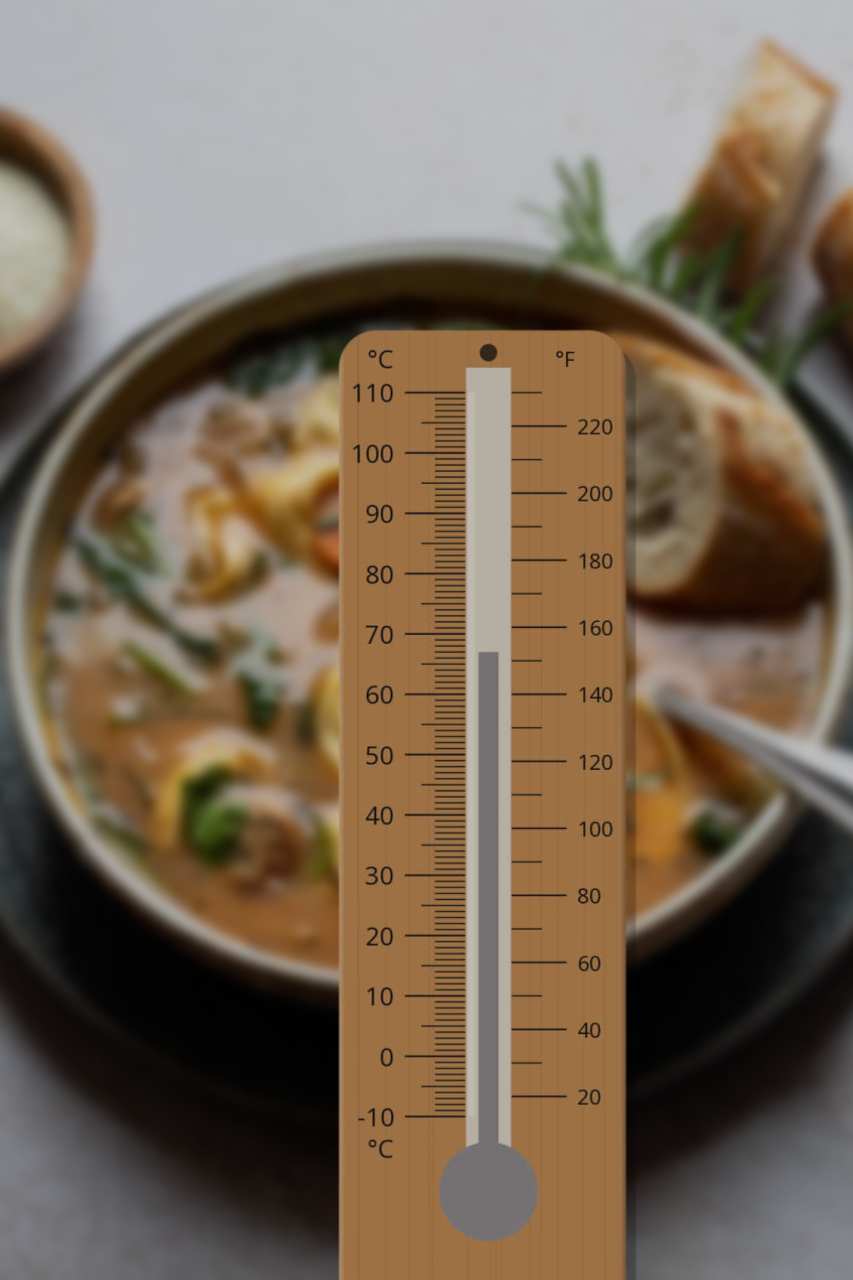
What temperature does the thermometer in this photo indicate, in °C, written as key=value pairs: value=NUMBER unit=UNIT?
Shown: value=67 unit=°C
